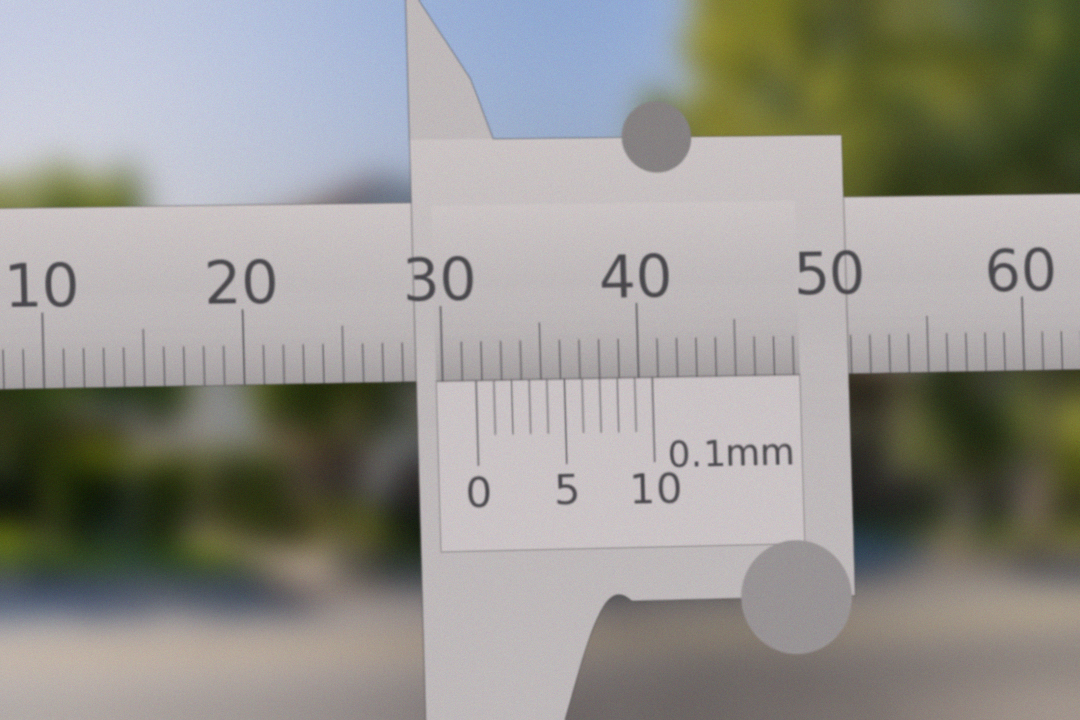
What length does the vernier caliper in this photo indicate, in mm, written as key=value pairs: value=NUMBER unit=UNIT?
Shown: value=31.7 unit=mm
